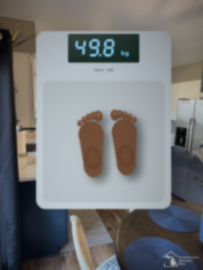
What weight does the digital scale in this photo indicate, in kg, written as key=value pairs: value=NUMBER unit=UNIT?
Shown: value=49.8 unit=kg
